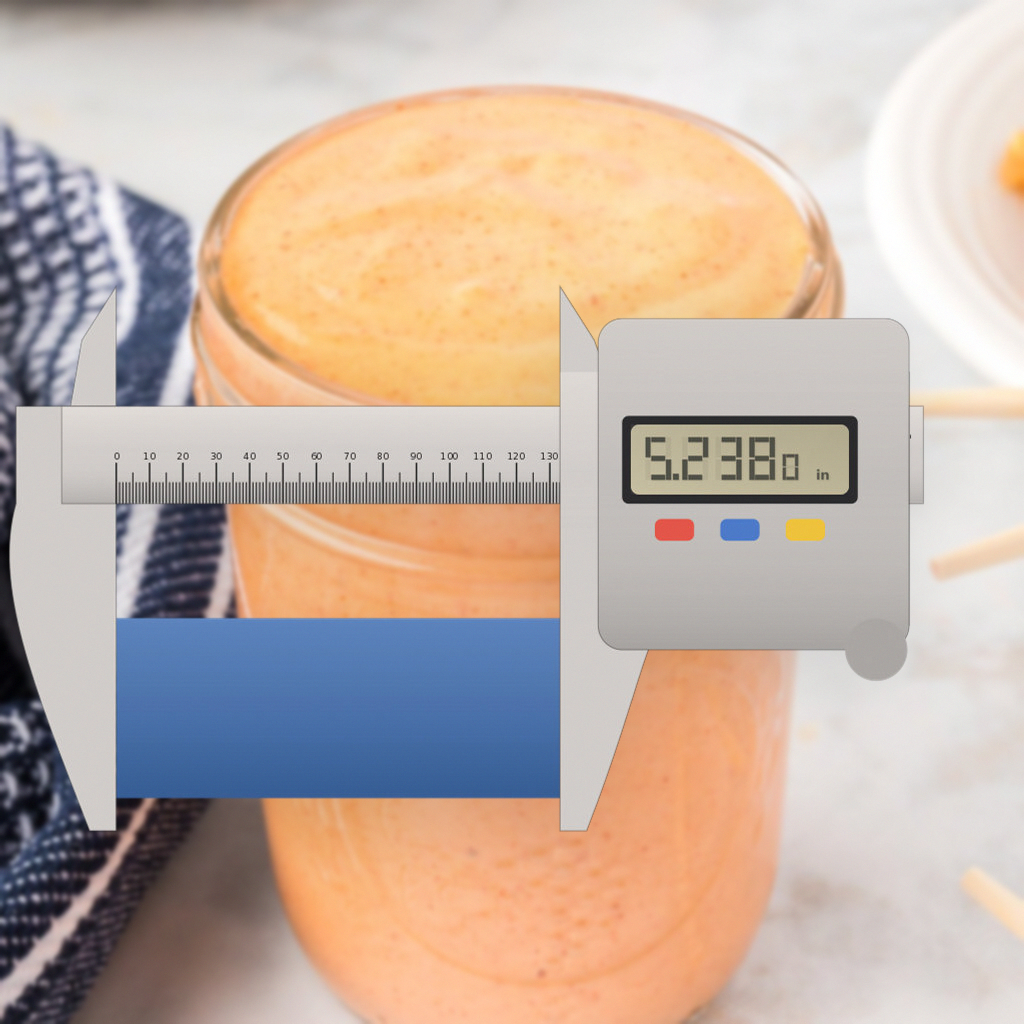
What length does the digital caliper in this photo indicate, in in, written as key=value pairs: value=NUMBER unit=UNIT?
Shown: value=5.2380 unit=in
